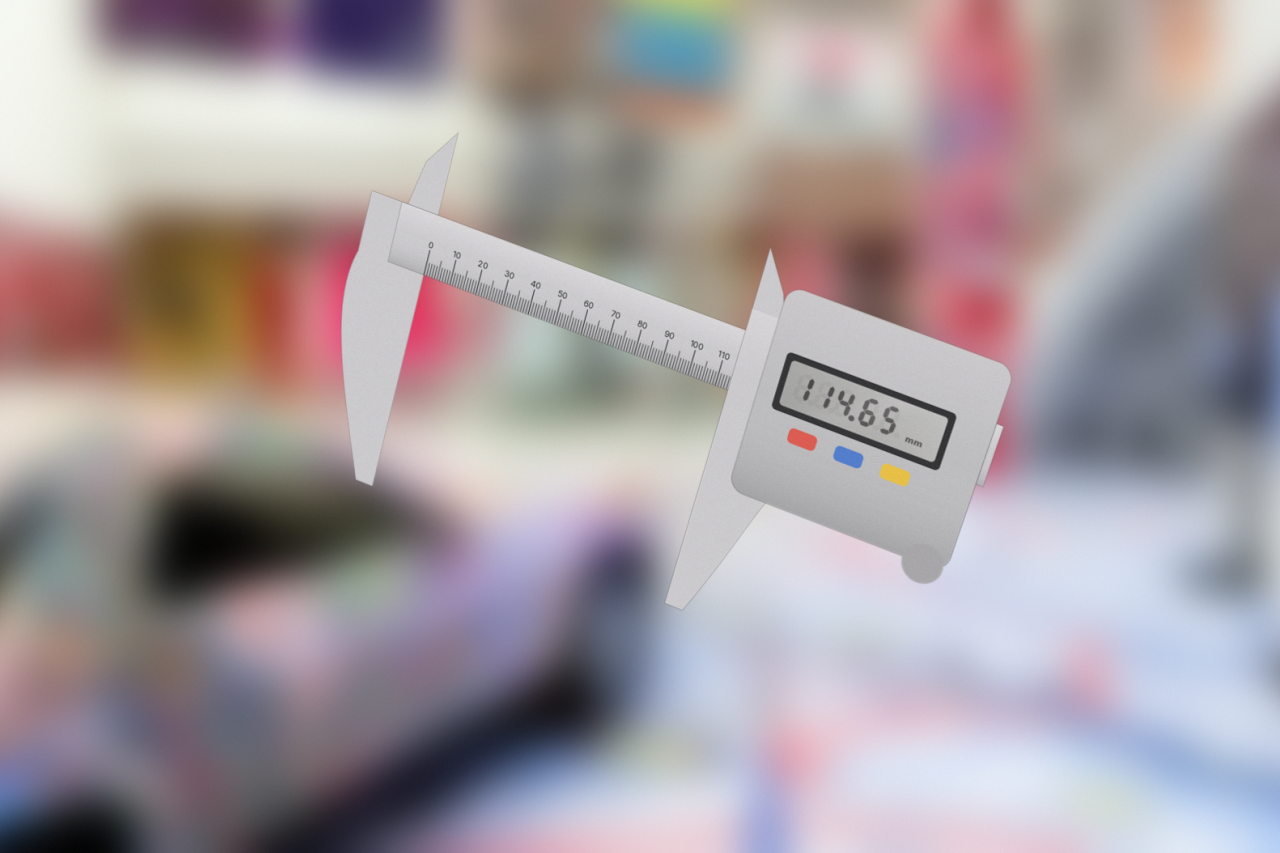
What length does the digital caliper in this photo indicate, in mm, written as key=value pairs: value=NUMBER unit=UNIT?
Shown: value=114.65 unit=mm
